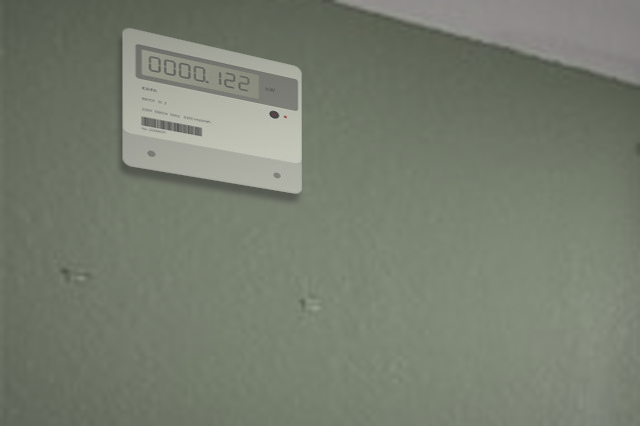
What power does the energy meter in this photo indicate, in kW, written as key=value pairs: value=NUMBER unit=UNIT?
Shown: value=0.122 unit=kW
